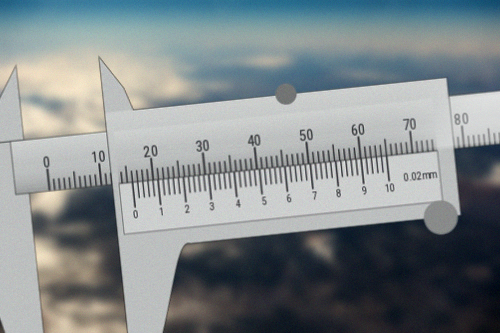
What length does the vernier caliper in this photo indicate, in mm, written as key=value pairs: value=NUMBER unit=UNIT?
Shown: value=16.0 unit=mm
